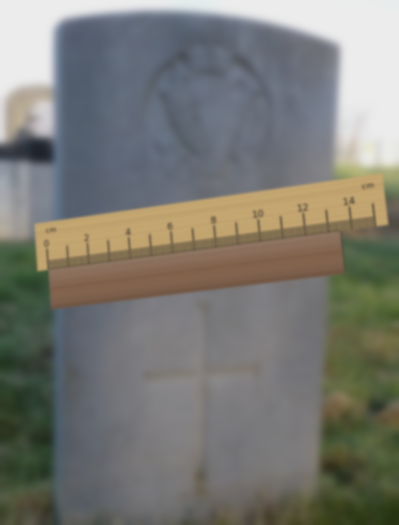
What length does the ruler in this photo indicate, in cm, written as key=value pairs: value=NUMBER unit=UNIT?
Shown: value=13.5 unit=cm
